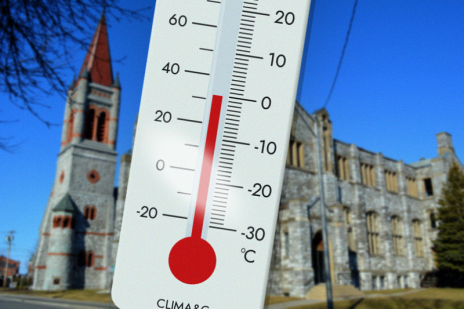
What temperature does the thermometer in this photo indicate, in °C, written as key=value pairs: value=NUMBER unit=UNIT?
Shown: value=0 unit=°C
